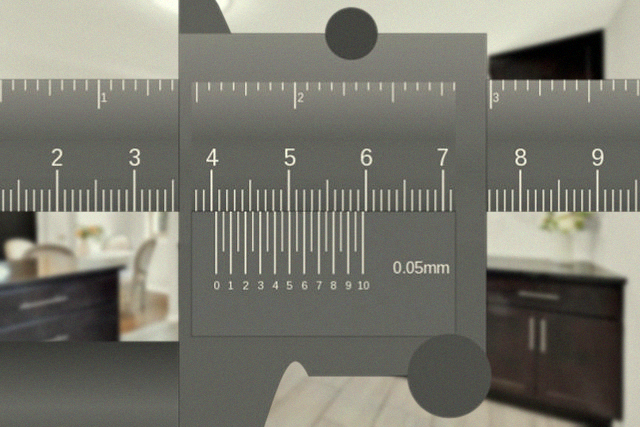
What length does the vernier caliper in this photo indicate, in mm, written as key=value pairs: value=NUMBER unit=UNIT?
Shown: value=40.6 unit=mm
